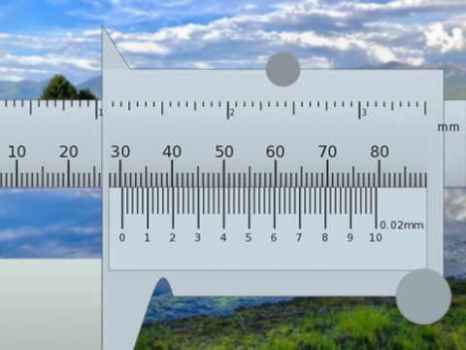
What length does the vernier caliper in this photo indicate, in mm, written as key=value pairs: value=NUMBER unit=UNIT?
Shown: value=30.4 unit=mm
